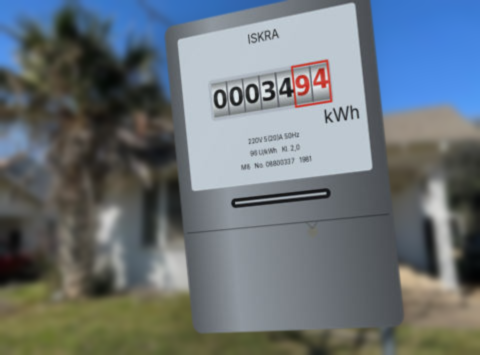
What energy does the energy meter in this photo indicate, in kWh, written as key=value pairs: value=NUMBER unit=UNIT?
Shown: value=34.94 unit=kWh
